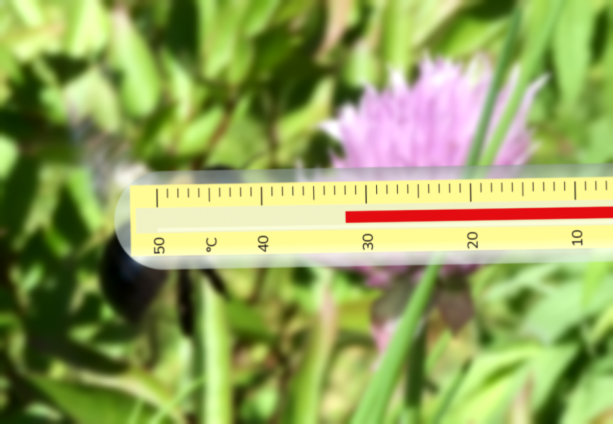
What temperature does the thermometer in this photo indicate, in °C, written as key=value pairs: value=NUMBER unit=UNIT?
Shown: value=32 unit=°C
